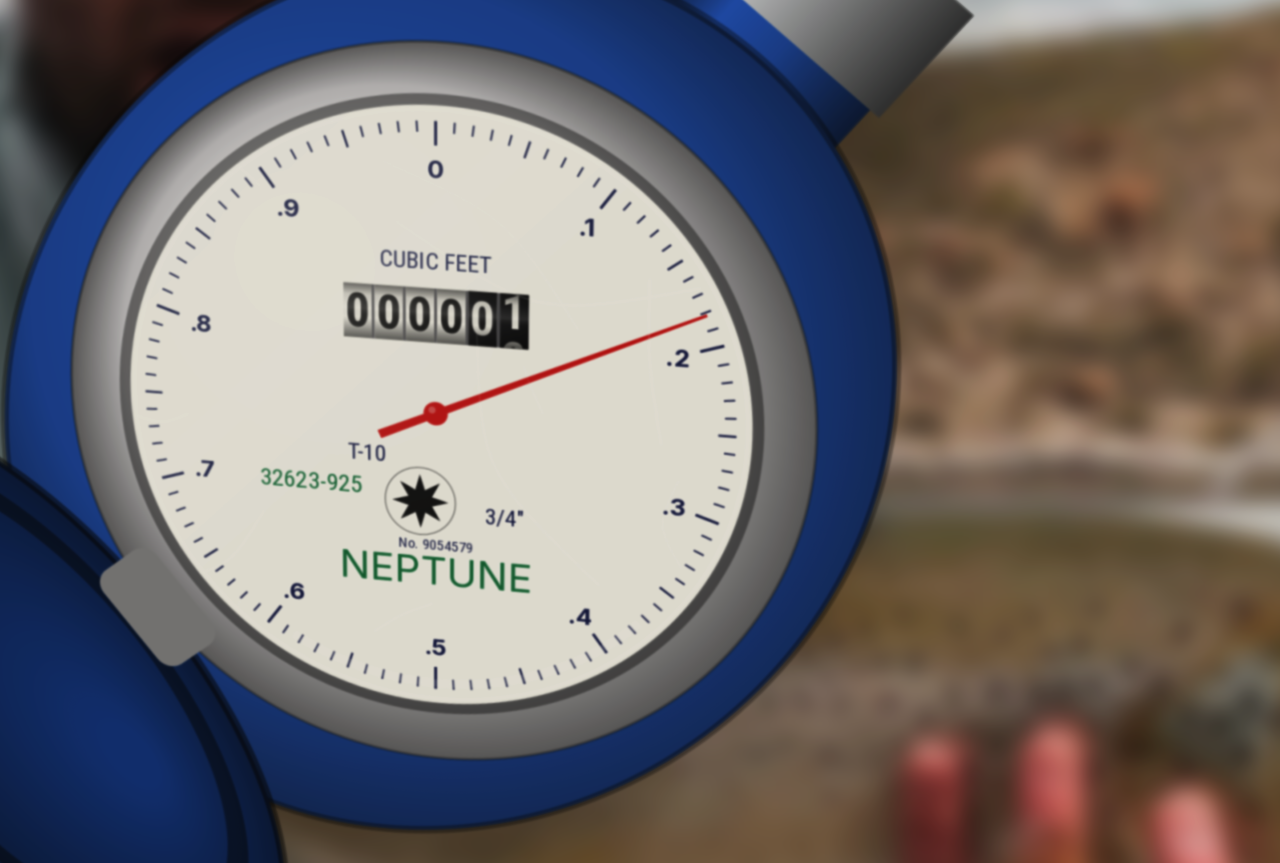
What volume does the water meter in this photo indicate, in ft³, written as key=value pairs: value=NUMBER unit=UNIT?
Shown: value=1.18 unit=ft³
